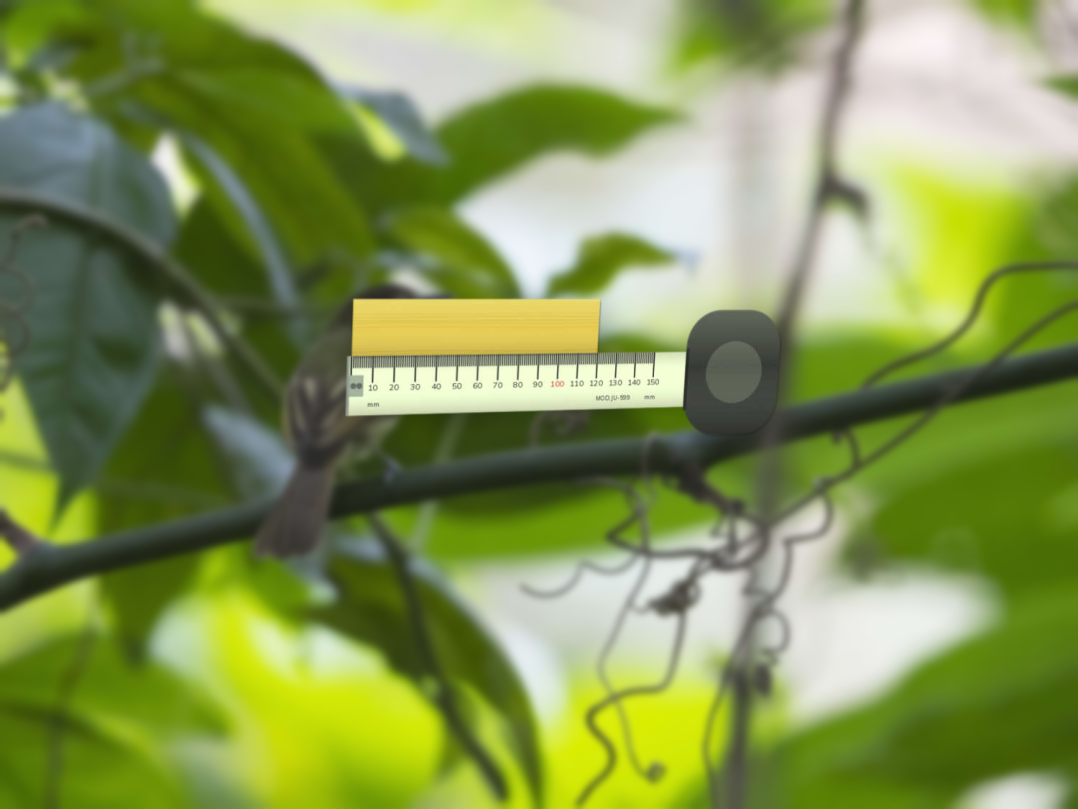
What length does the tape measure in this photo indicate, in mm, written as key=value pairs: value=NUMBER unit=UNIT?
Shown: value=120 unit=mm
